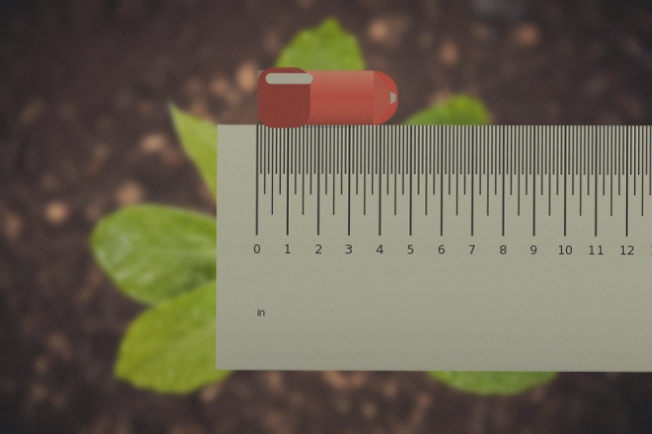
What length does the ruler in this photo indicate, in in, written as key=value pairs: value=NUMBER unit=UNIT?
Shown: value=4.5 unit=in
